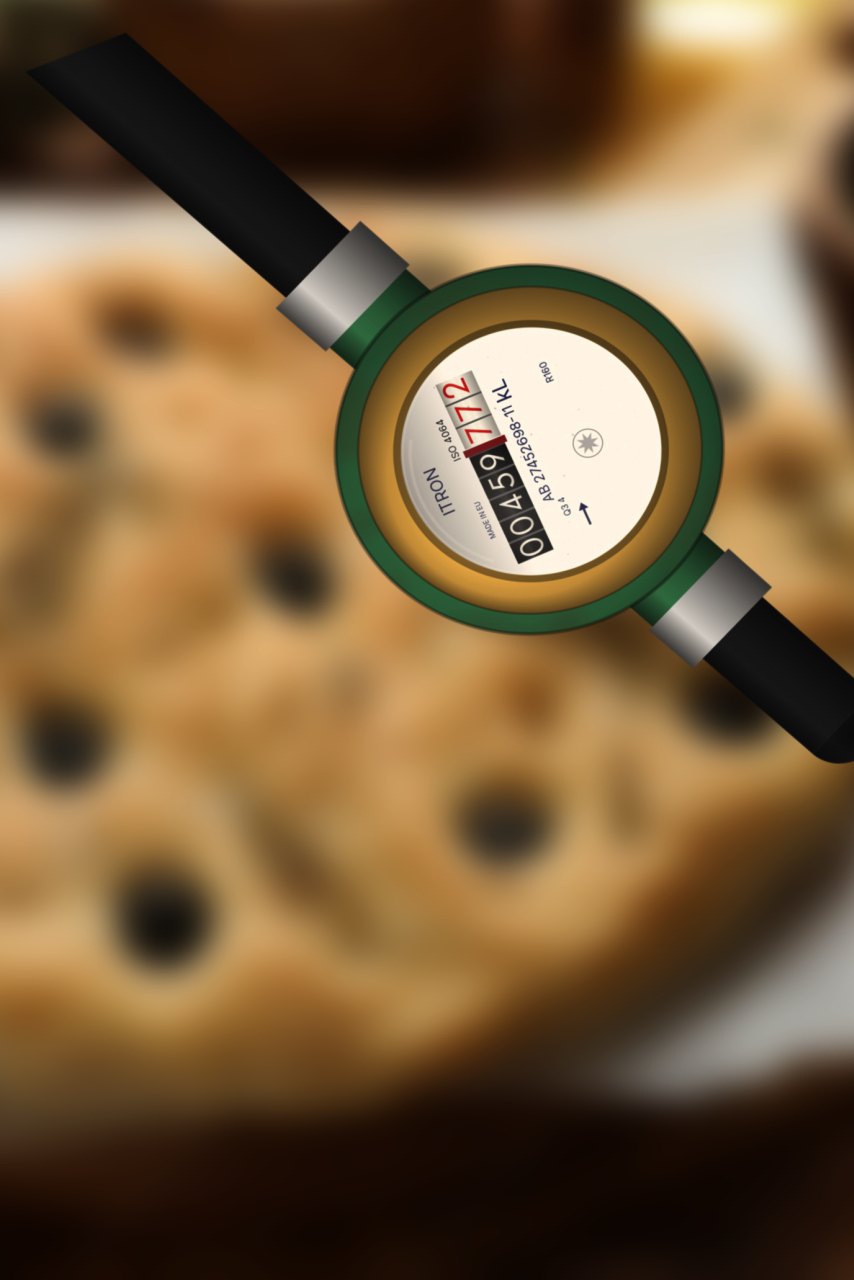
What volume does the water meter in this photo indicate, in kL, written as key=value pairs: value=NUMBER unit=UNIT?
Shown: value=459.772 unit=kL
